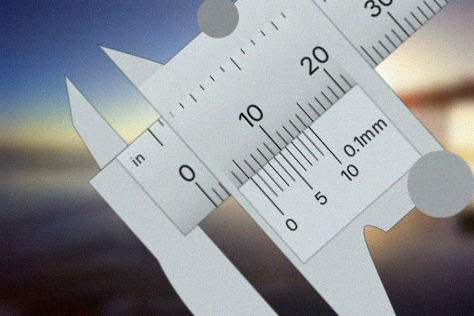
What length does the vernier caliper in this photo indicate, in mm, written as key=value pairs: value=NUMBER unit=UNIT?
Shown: value=5.2 unit=mm
